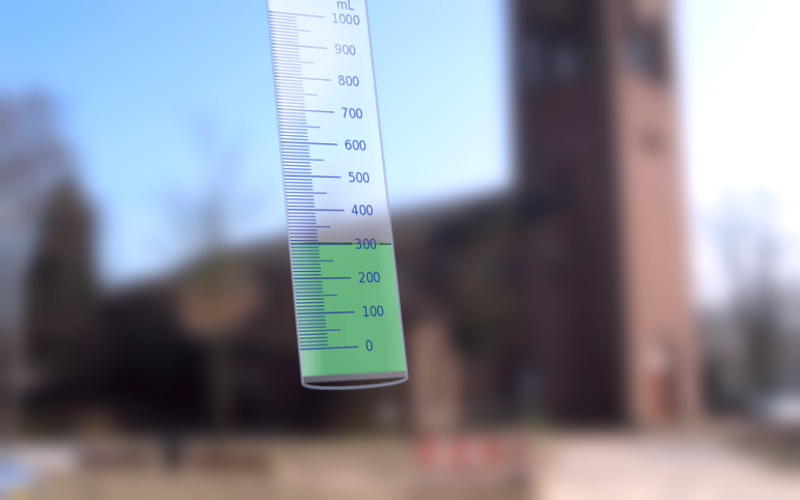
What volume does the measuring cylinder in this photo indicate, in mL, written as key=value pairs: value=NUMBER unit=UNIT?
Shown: value=300 unit=mL
